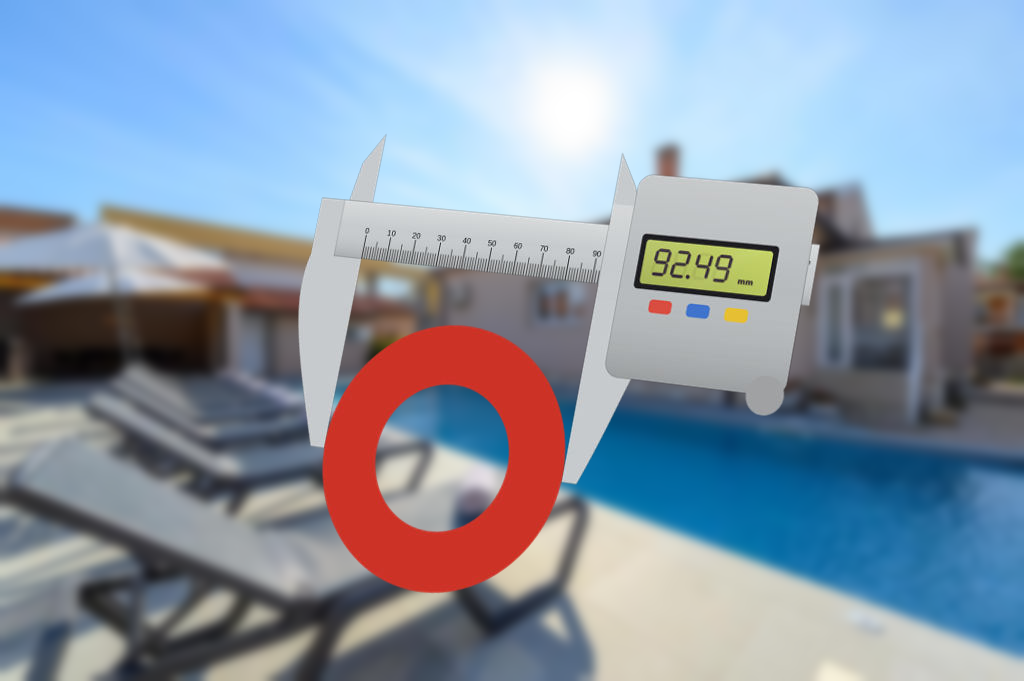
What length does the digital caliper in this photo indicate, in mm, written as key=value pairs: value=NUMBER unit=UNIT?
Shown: value=92.49 unit=mm
